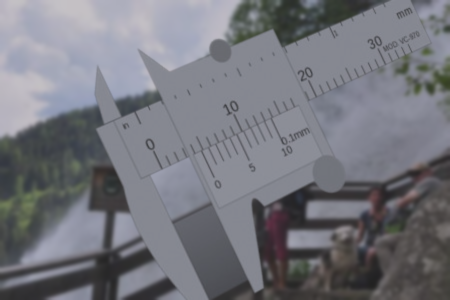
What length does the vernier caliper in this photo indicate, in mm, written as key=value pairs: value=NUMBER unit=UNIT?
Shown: value=4.8 unit=mm
